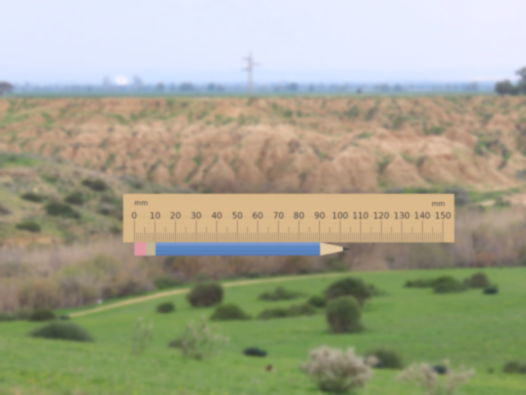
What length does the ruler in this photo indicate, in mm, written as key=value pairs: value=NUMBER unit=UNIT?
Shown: value=105 unit=mm
